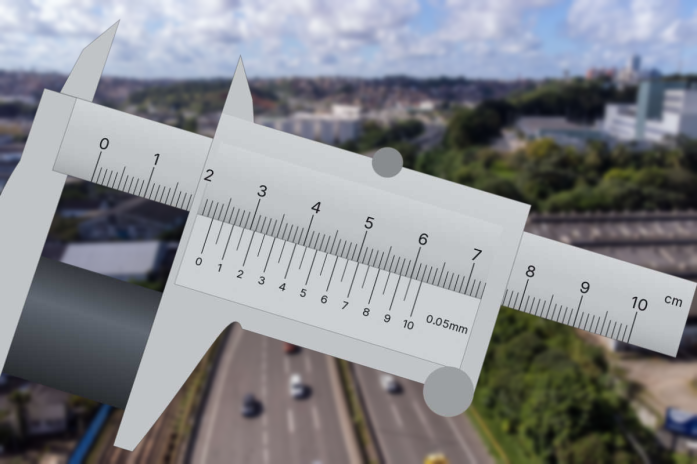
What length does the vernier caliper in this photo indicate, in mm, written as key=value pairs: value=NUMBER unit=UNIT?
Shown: value=23.0 unit=mm
